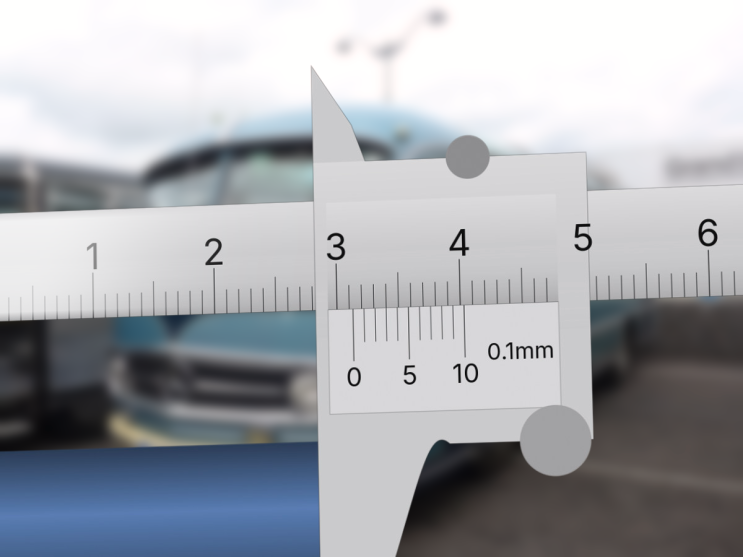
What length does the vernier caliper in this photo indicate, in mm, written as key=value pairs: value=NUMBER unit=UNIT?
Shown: value=31.3 unit=mm
